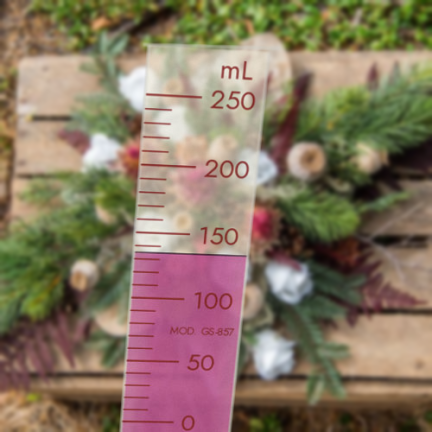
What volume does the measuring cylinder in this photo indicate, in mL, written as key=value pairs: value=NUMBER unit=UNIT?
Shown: value=135 unit=mL
